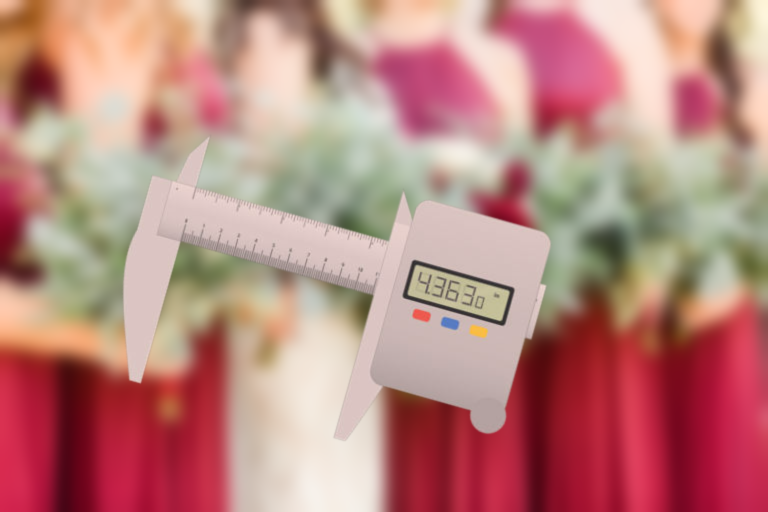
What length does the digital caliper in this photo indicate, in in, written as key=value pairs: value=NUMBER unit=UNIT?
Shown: value=4.3630 unit=in
